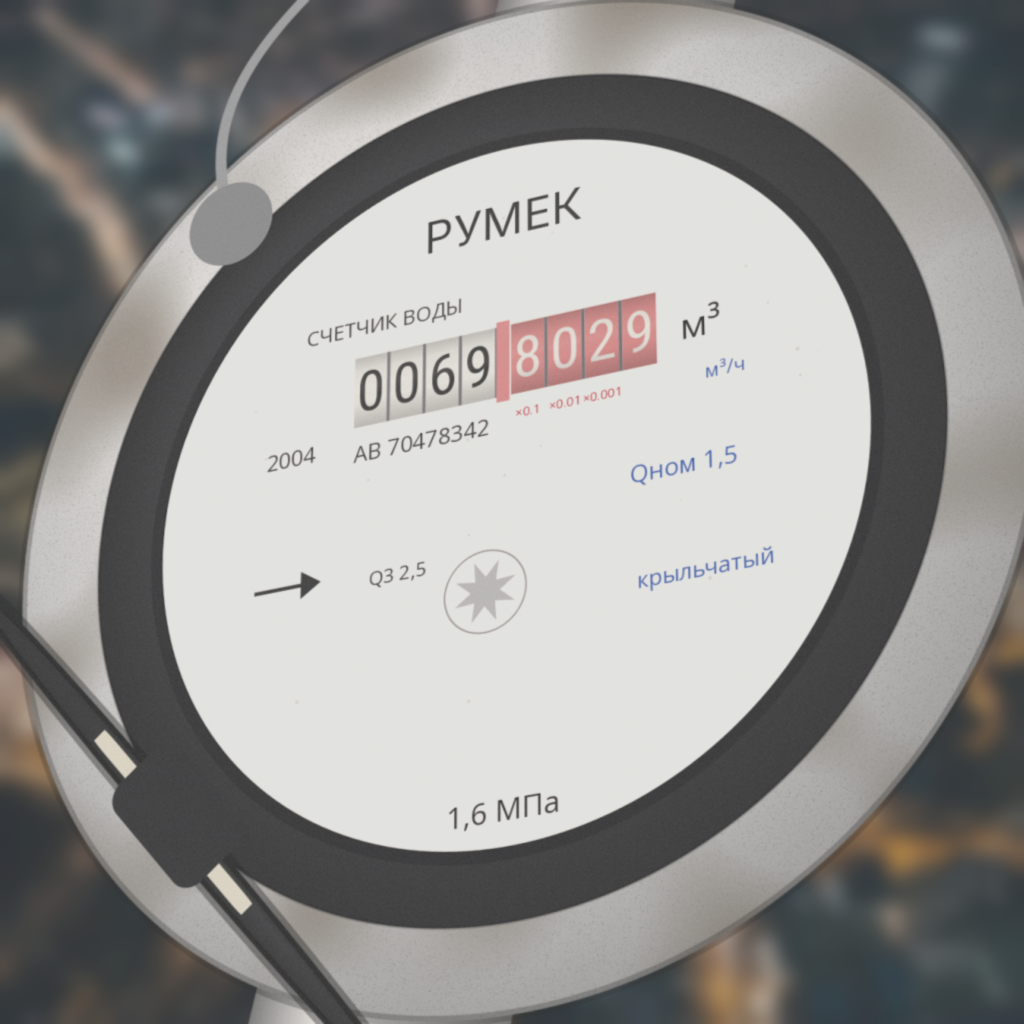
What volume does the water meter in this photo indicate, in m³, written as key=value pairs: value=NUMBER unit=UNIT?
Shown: value=69.8029 unit=m³
